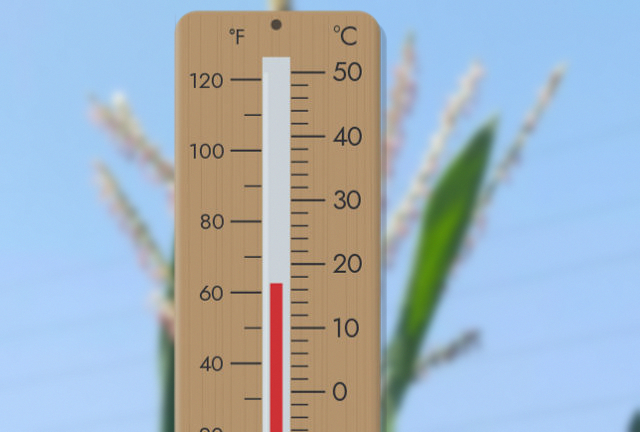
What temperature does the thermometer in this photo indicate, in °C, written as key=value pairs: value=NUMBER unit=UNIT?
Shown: value=17 unit=°C
